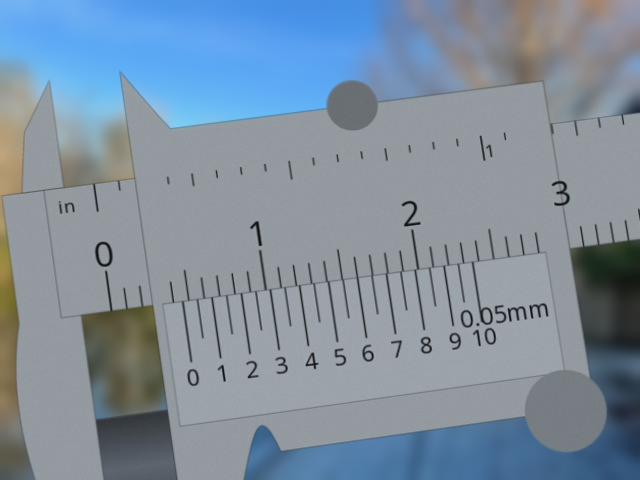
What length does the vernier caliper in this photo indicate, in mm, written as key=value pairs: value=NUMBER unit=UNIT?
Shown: value=4.6 unit=mm
